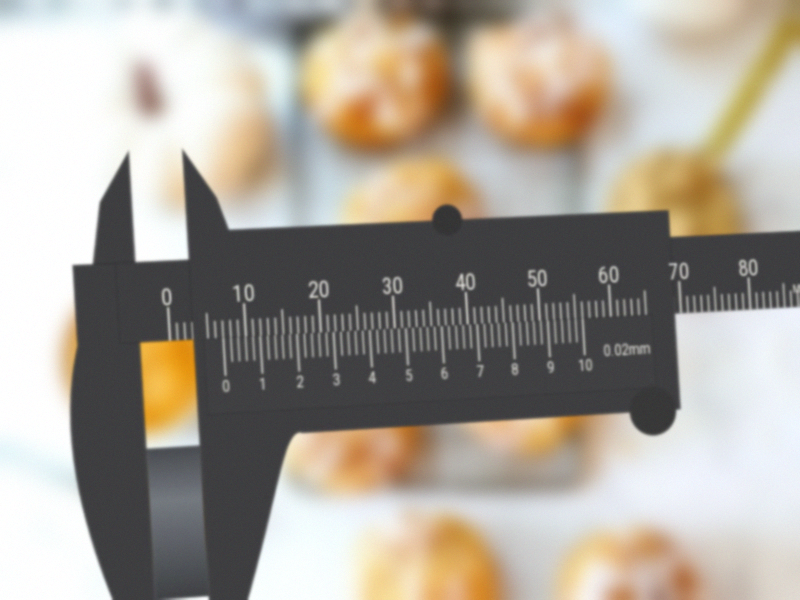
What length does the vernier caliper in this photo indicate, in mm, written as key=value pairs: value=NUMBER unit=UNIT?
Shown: value=7.0 unit=mm
